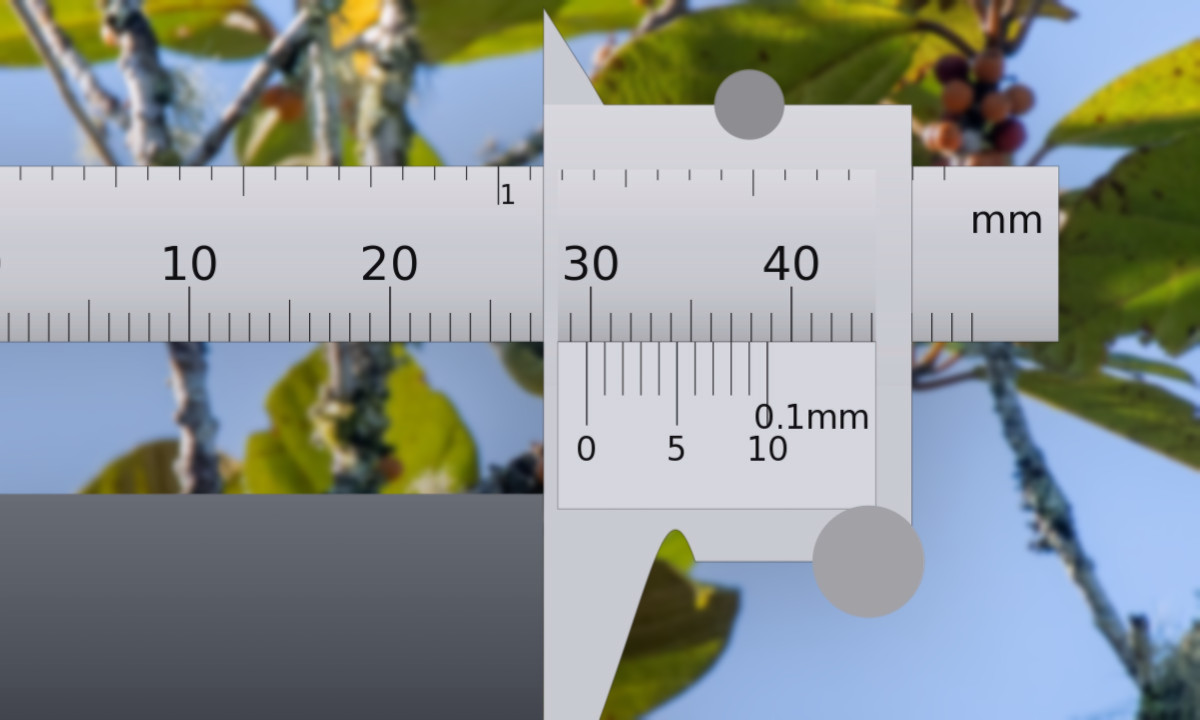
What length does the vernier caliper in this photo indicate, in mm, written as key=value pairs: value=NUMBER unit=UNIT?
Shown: value=29.8 unit=mm
